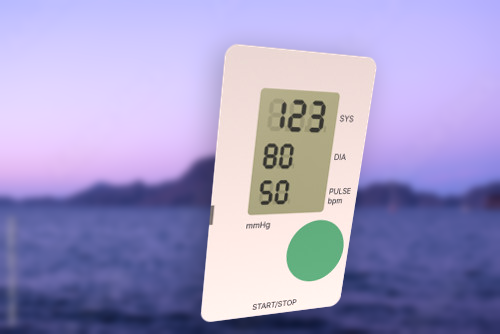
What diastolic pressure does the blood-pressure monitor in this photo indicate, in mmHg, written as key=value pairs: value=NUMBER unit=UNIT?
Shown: value=80 unit=mmHg
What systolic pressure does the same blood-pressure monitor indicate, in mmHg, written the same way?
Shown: value=123 unit=mmHg
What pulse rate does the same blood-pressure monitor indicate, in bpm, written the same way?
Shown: value=50 unit=bpm
